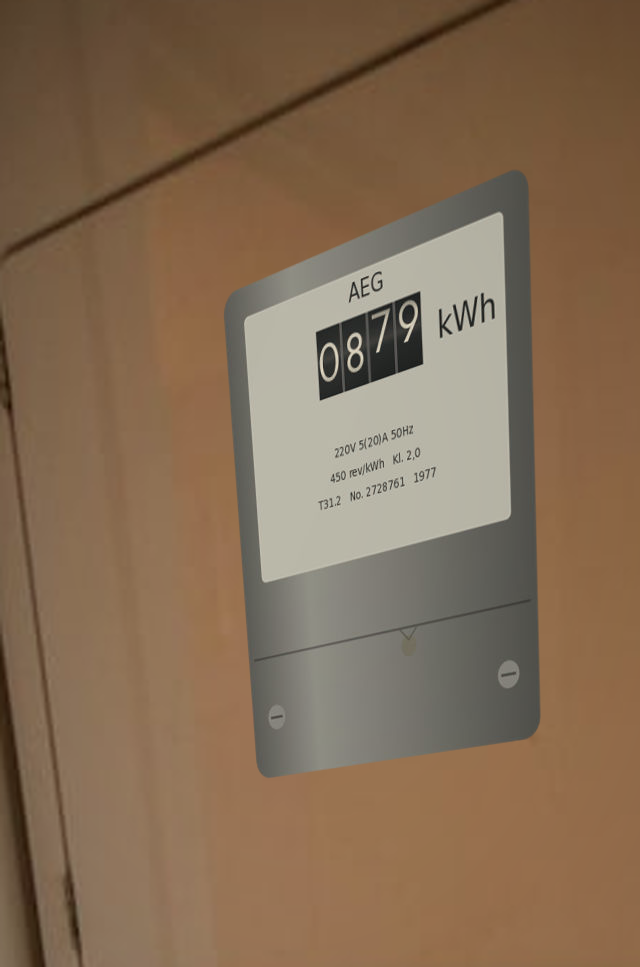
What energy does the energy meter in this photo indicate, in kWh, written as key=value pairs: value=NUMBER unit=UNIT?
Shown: value=879 unit=kWh
